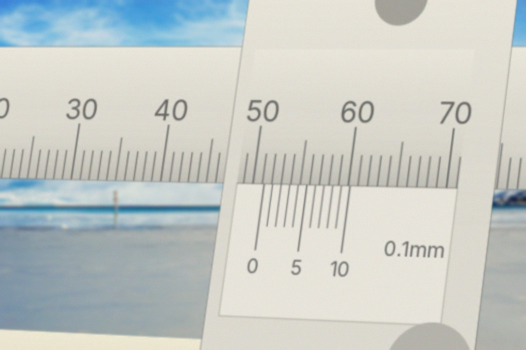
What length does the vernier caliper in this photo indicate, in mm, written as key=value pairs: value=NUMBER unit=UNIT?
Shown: value=51.2 unit=mm
